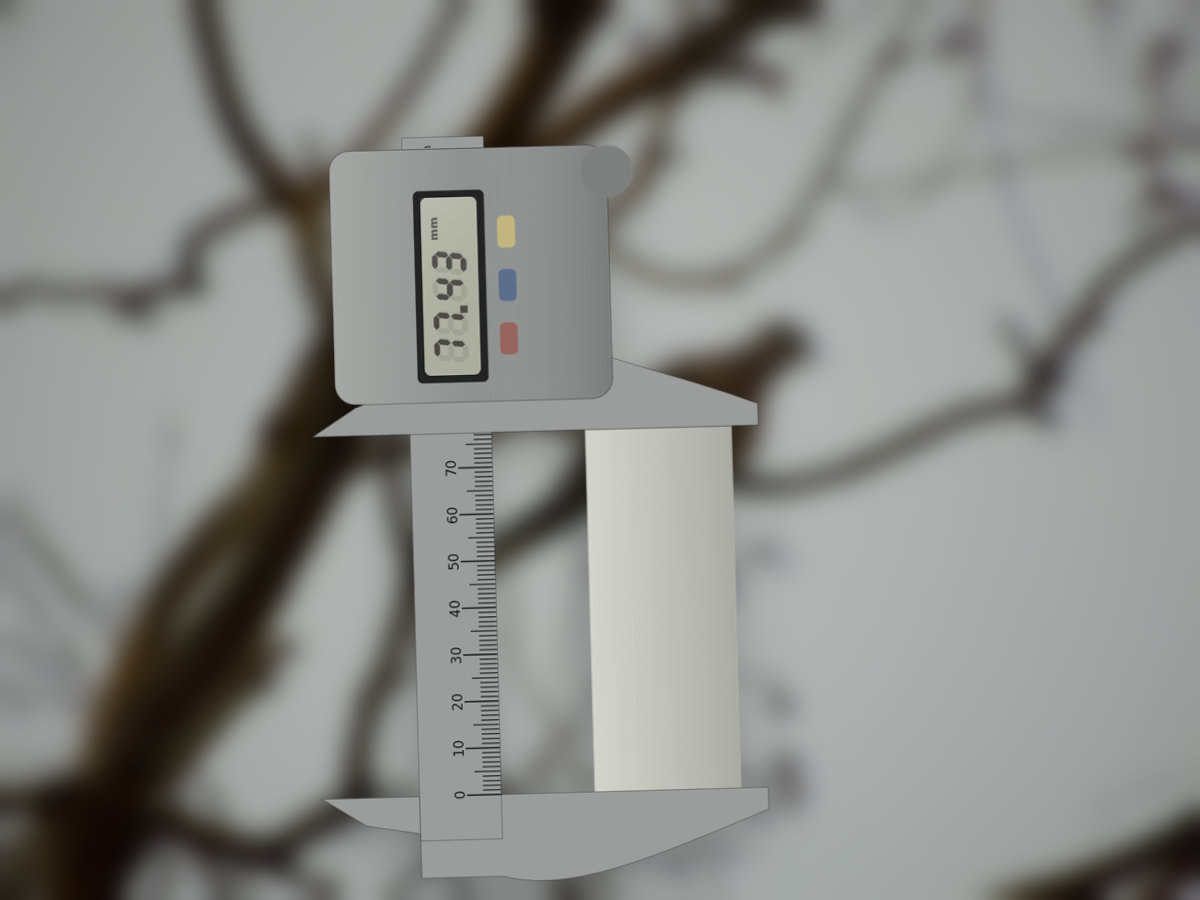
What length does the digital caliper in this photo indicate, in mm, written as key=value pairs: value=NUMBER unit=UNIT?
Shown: value=77.43 unit=mm
